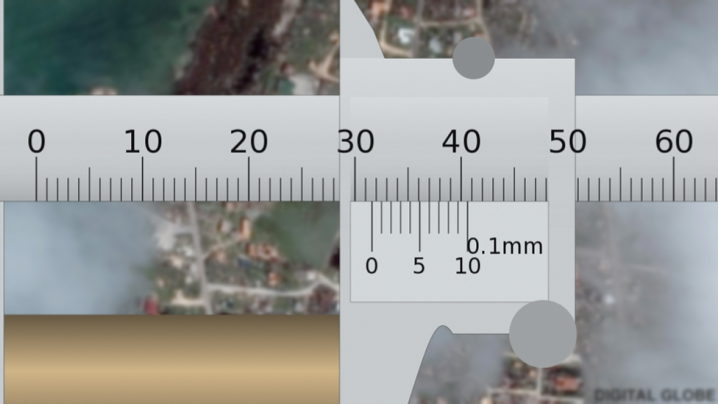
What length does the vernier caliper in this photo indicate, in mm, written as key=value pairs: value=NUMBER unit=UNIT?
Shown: value=31.6 unit=mm
